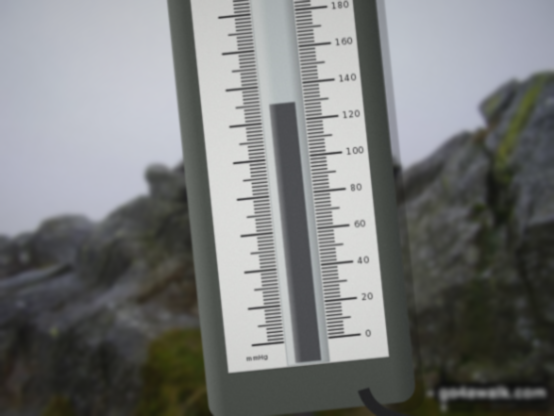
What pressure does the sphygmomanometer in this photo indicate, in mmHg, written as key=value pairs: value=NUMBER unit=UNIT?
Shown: value=130 unit=mmHg
